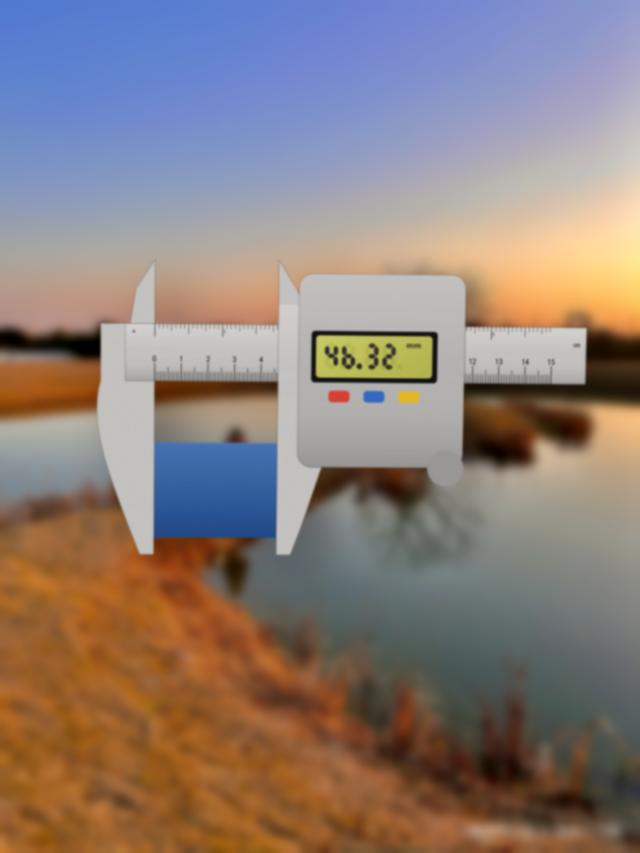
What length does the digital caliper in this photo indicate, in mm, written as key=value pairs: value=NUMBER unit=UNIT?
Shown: value=46.32 unit=mm
